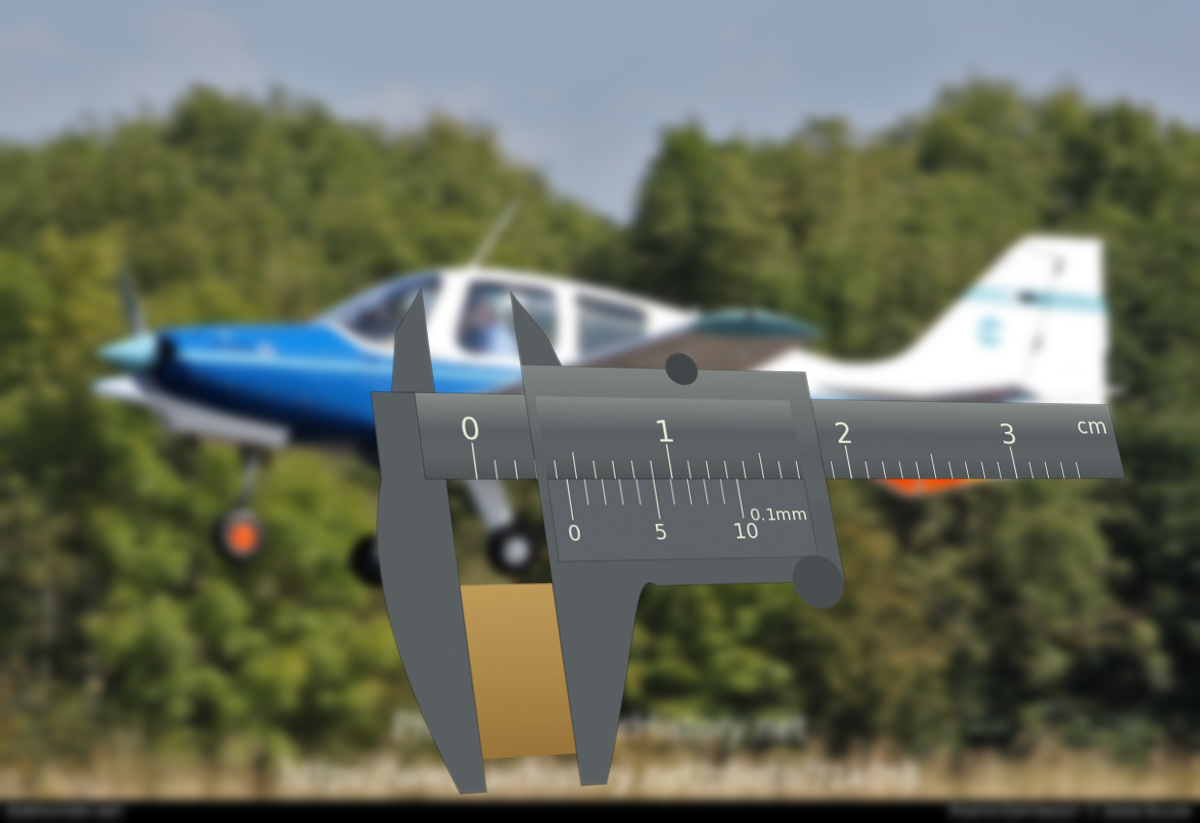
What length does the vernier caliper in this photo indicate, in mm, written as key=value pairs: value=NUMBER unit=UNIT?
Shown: value=4.5 unit=mm
